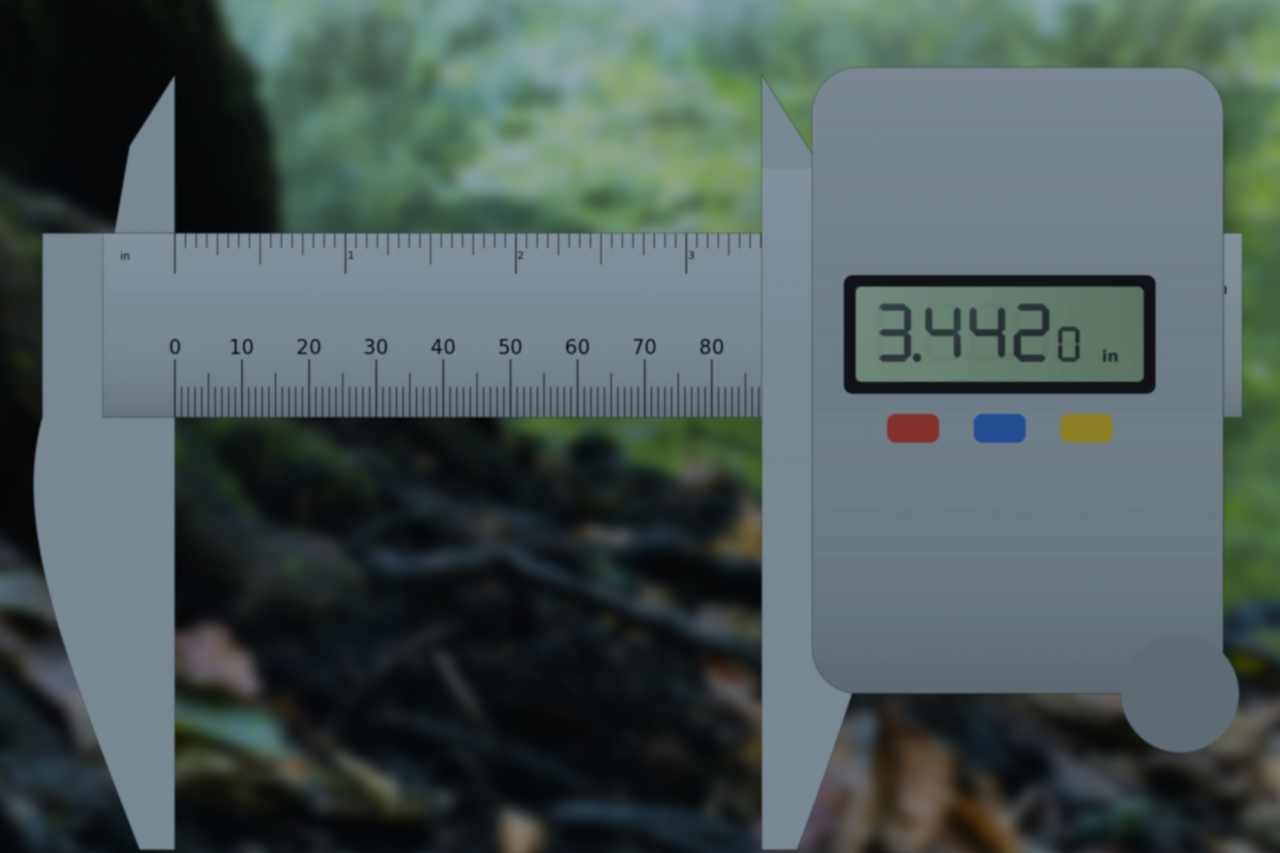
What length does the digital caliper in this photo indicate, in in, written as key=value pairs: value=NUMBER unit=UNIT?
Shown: value=3.4420 unit=in
